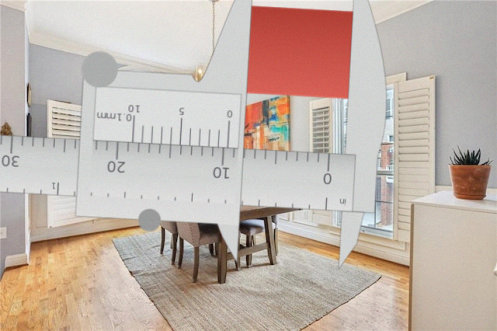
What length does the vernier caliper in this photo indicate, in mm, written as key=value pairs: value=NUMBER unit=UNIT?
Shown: value=9.6 unit=mm
